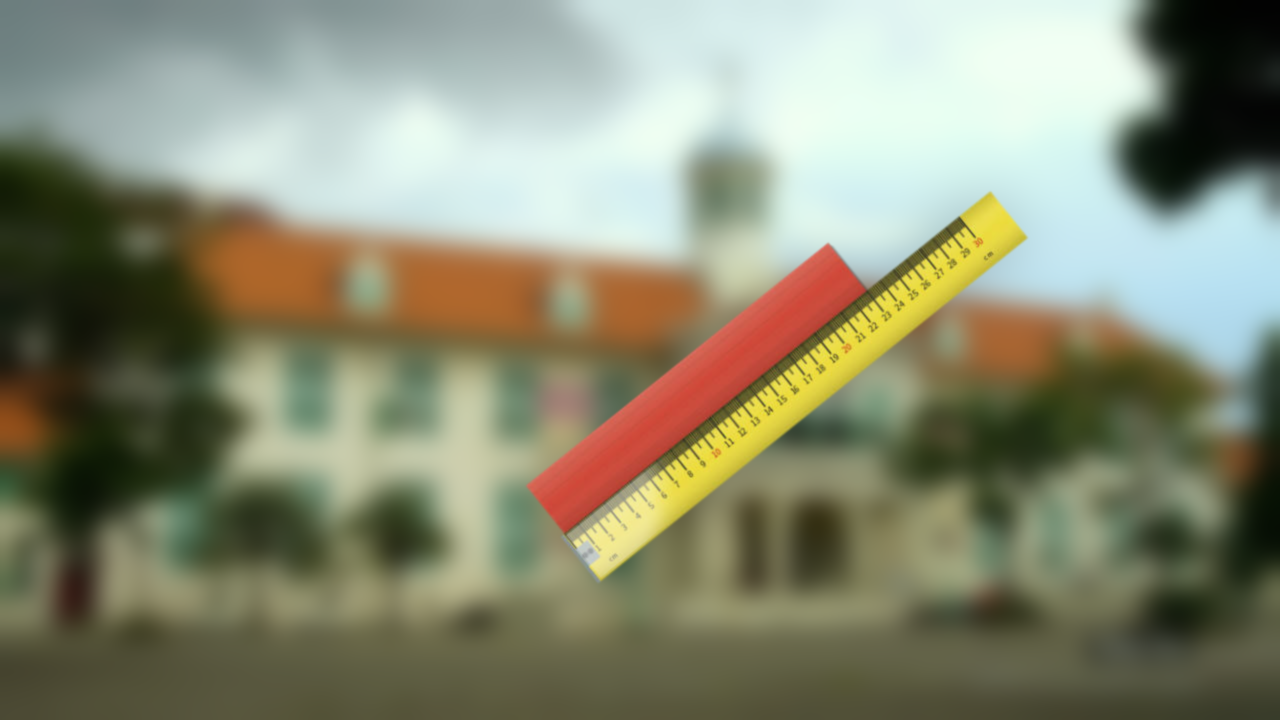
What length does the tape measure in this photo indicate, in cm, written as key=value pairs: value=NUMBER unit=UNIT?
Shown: value=23 unit=cm
